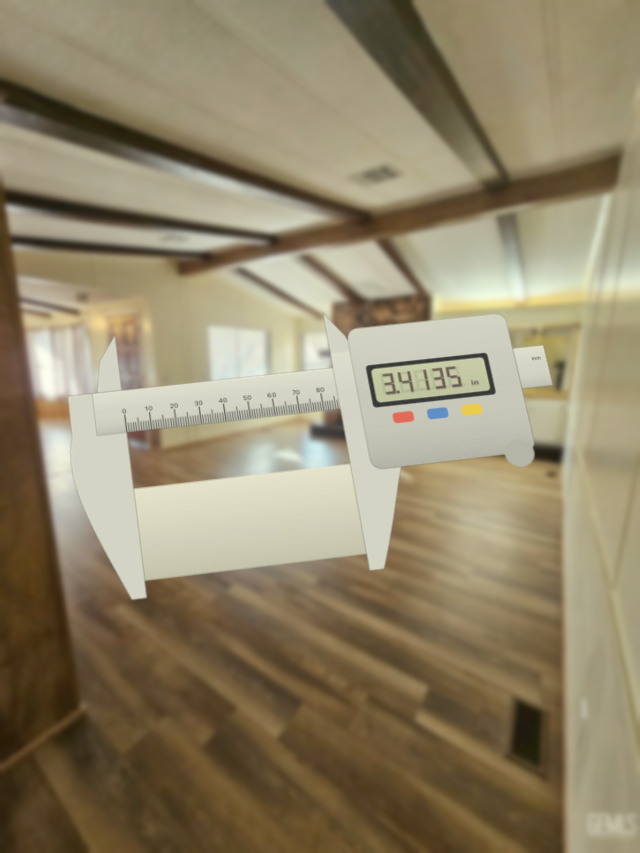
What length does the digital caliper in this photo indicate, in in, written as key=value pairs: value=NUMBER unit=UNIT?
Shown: value=3.4135 unit=in
